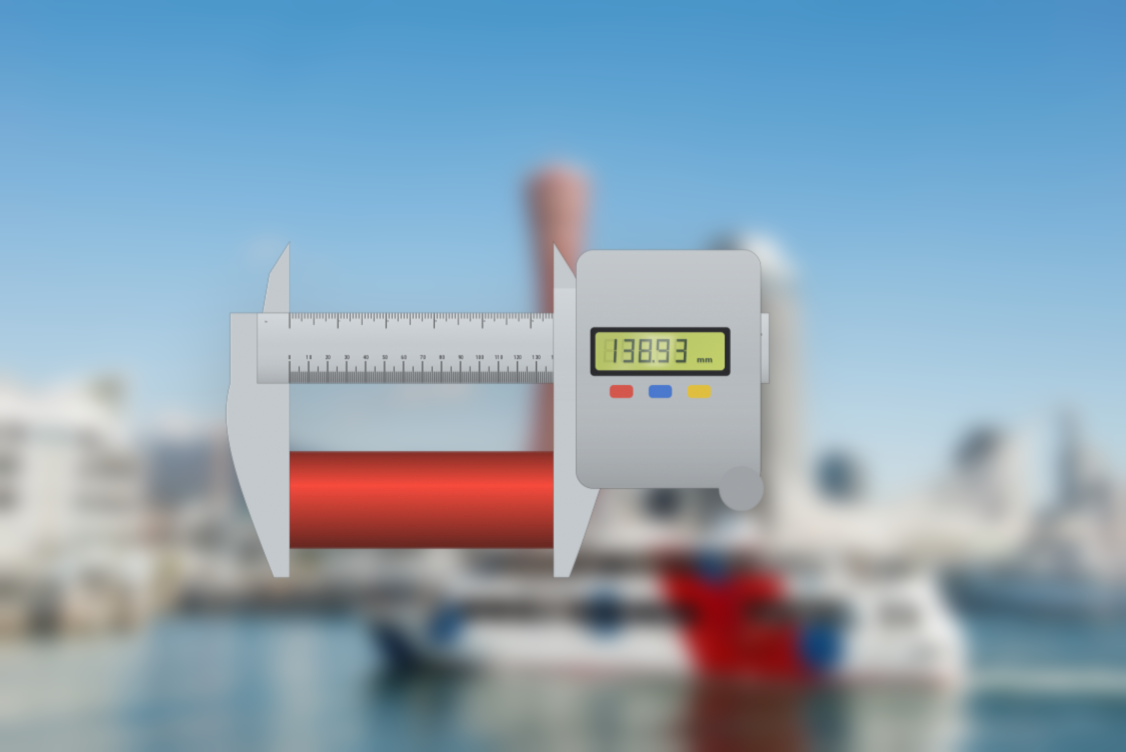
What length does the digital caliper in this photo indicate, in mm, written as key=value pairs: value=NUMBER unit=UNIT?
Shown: value=138.93 unit=mm
